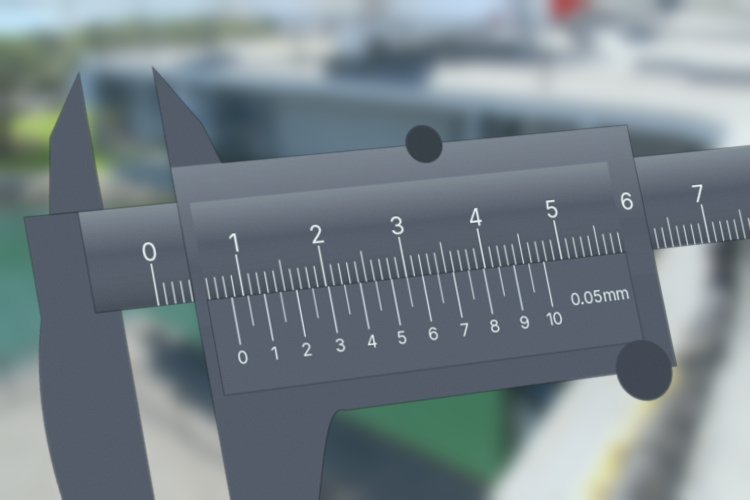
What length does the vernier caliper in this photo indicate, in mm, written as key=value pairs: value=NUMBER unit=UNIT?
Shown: value=8.6 unit=mm
